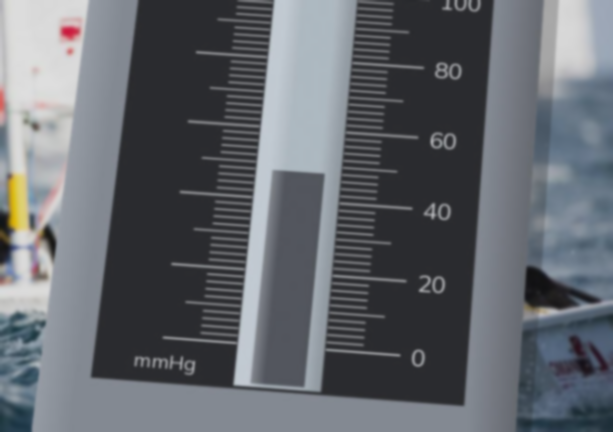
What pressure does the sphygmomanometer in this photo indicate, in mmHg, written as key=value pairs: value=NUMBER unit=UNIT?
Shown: value=48 unit=mmHg
